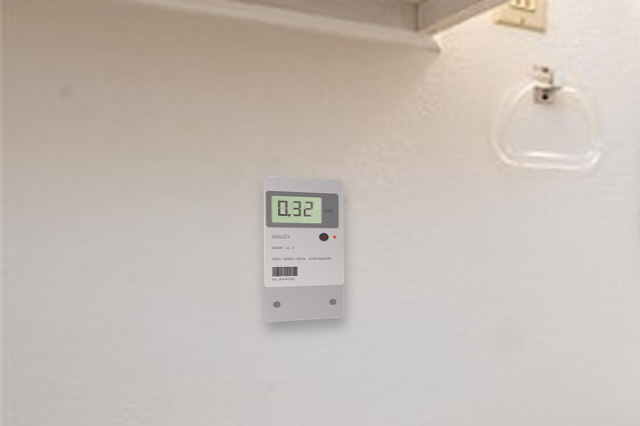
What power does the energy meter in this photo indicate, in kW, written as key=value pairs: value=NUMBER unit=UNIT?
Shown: value=0.32 unit=kW
